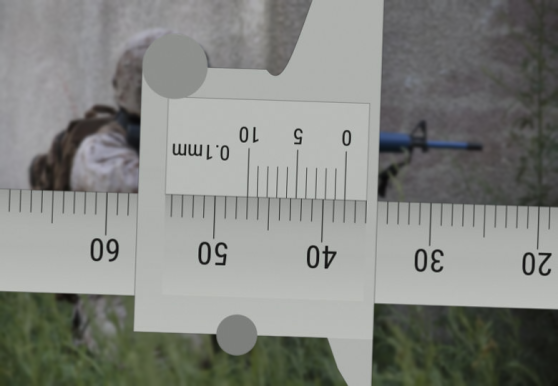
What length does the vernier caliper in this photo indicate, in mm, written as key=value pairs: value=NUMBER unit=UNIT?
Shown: value=38.0 unit=mm
